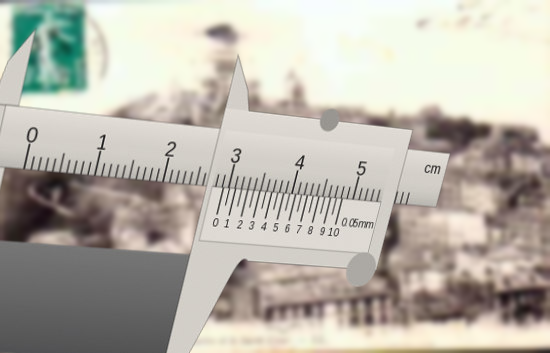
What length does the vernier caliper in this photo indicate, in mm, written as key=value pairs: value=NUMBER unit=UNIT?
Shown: value=29.2 unit=mm
